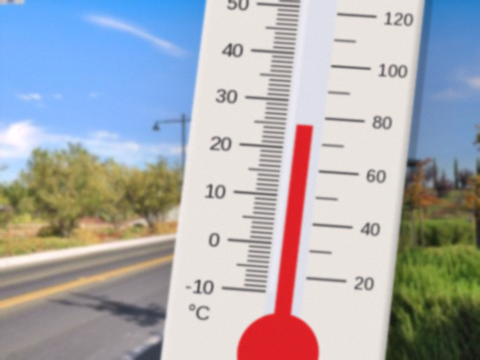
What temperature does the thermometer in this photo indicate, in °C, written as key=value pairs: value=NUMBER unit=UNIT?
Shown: value=25 unit=°C
